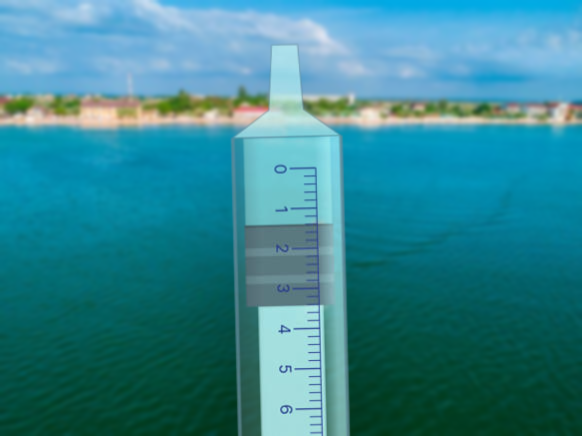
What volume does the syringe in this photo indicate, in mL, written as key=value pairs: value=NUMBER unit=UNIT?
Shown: value=1.4 unit=mL
